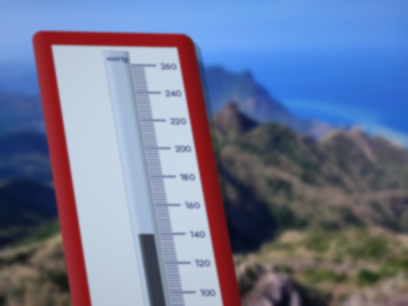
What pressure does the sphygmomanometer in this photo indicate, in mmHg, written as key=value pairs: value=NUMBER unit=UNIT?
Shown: value=140 unit=mmHg
